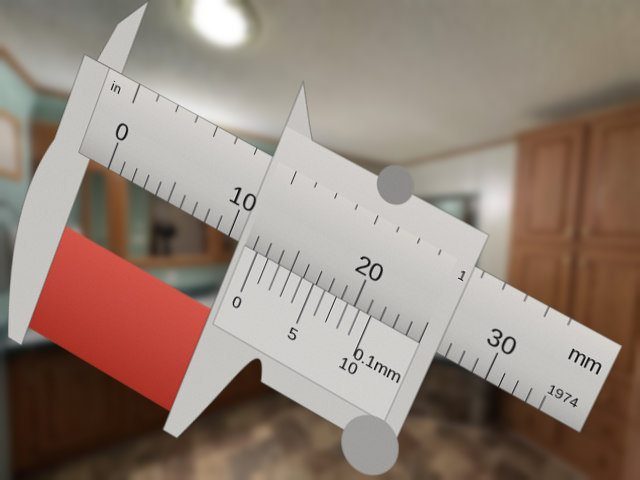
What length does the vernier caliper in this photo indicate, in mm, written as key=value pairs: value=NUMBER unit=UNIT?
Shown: value=12.3 unit=mm
